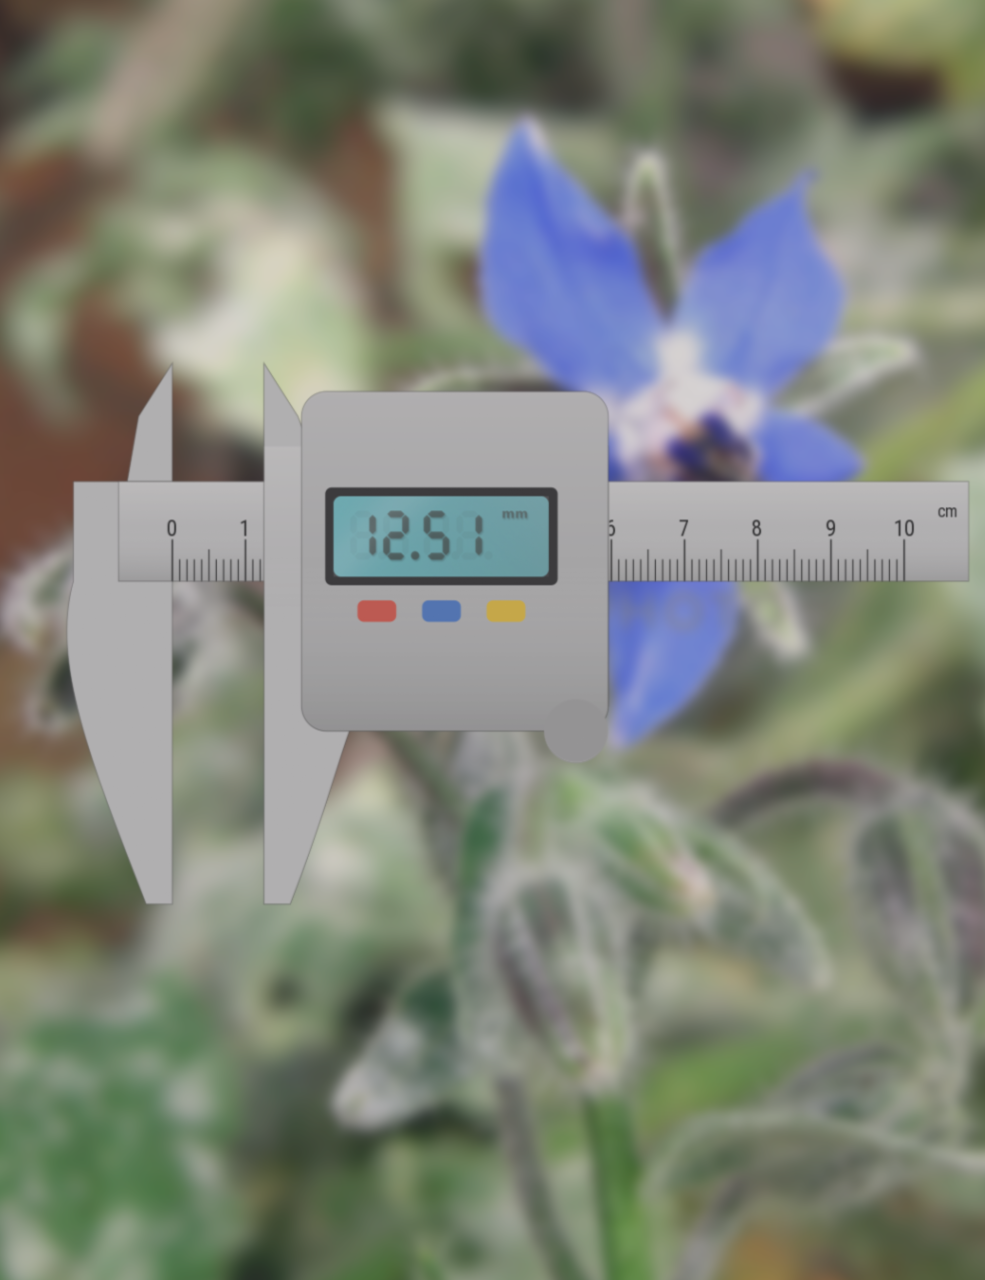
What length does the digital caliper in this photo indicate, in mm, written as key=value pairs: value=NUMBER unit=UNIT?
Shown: value=12.51 unit=mm
